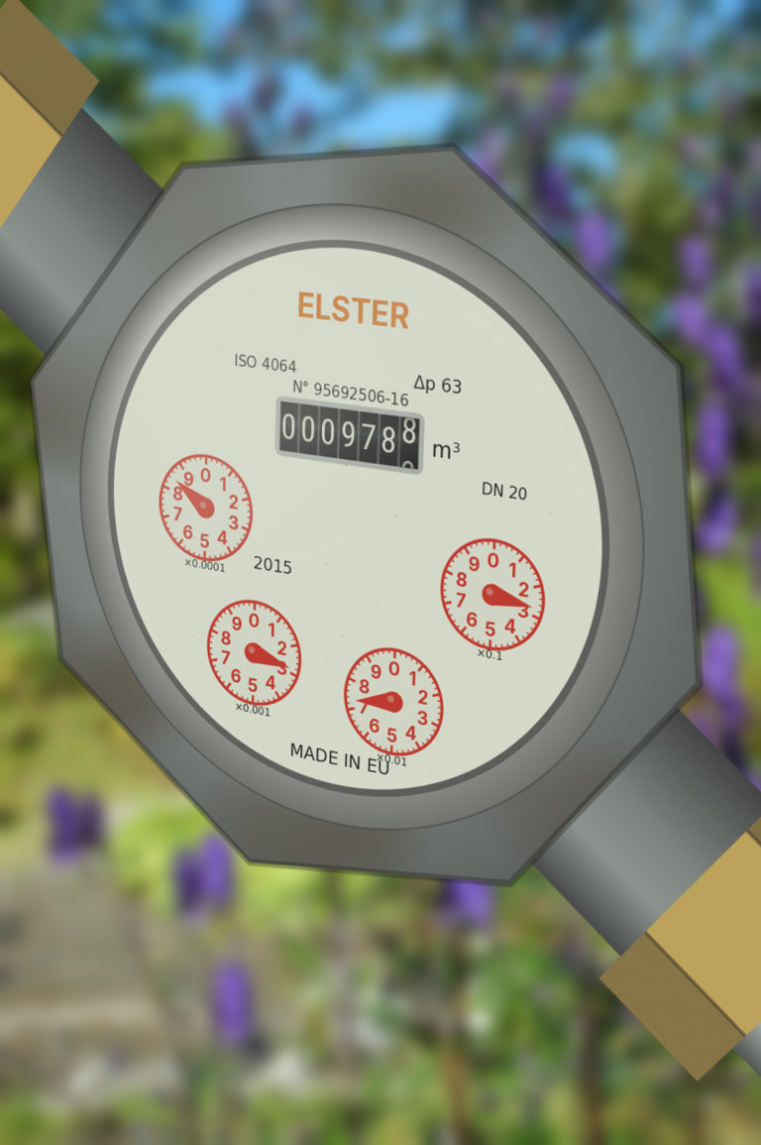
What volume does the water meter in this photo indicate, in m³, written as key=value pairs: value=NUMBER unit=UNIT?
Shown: value=9788.2728 unit=m³
